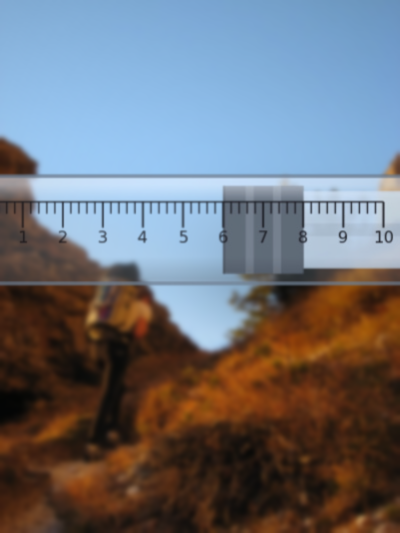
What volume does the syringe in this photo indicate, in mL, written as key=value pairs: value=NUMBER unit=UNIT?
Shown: value=6 unit=mL
